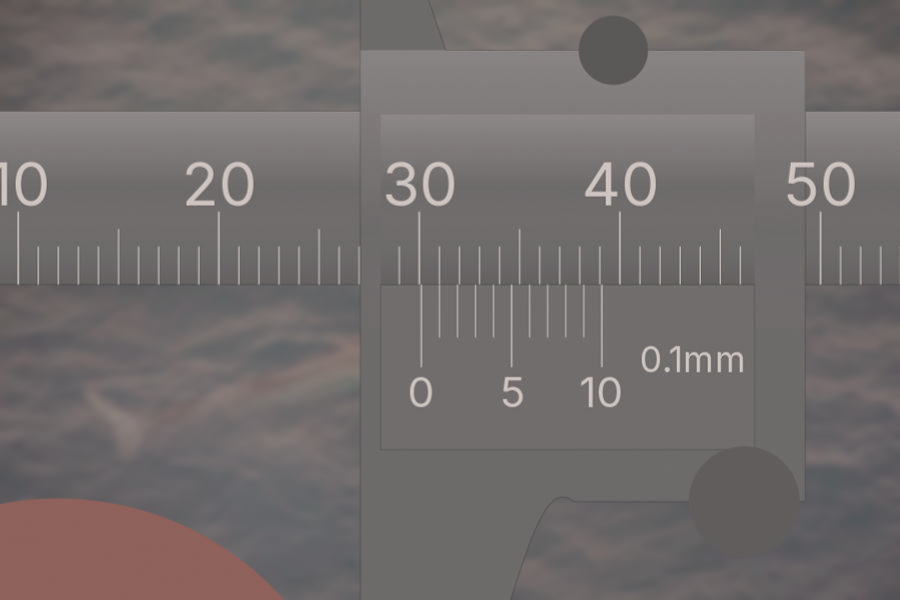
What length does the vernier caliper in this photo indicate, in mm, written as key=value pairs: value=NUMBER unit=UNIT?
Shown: value=30.1 unit=mm
